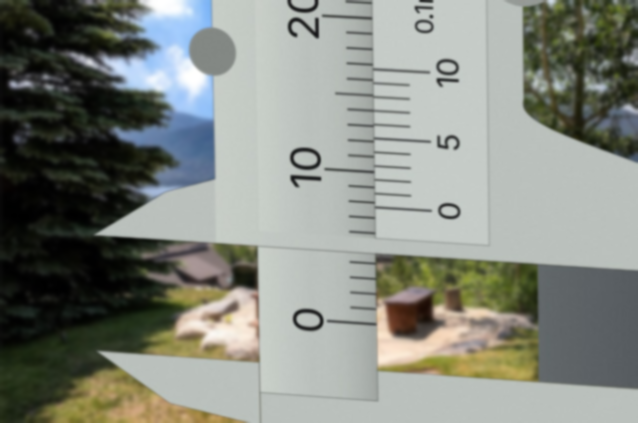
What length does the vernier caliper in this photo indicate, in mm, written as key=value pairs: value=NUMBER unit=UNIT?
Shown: value=7.7 unit=mm
